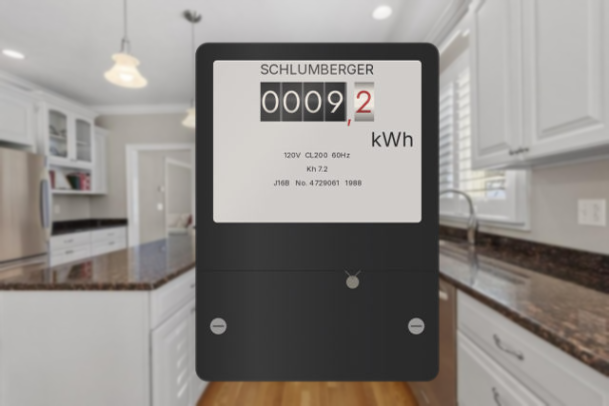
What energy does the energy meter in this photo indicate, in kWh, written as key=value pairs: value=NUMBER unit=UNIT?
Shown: value=9.2 unit=kWh
